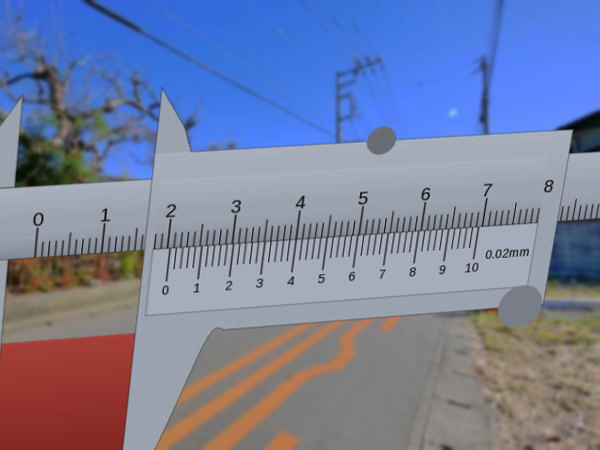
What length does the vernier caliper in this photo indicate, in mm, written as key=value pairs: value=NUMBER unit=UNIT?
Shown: value=20.4 unit=mm
